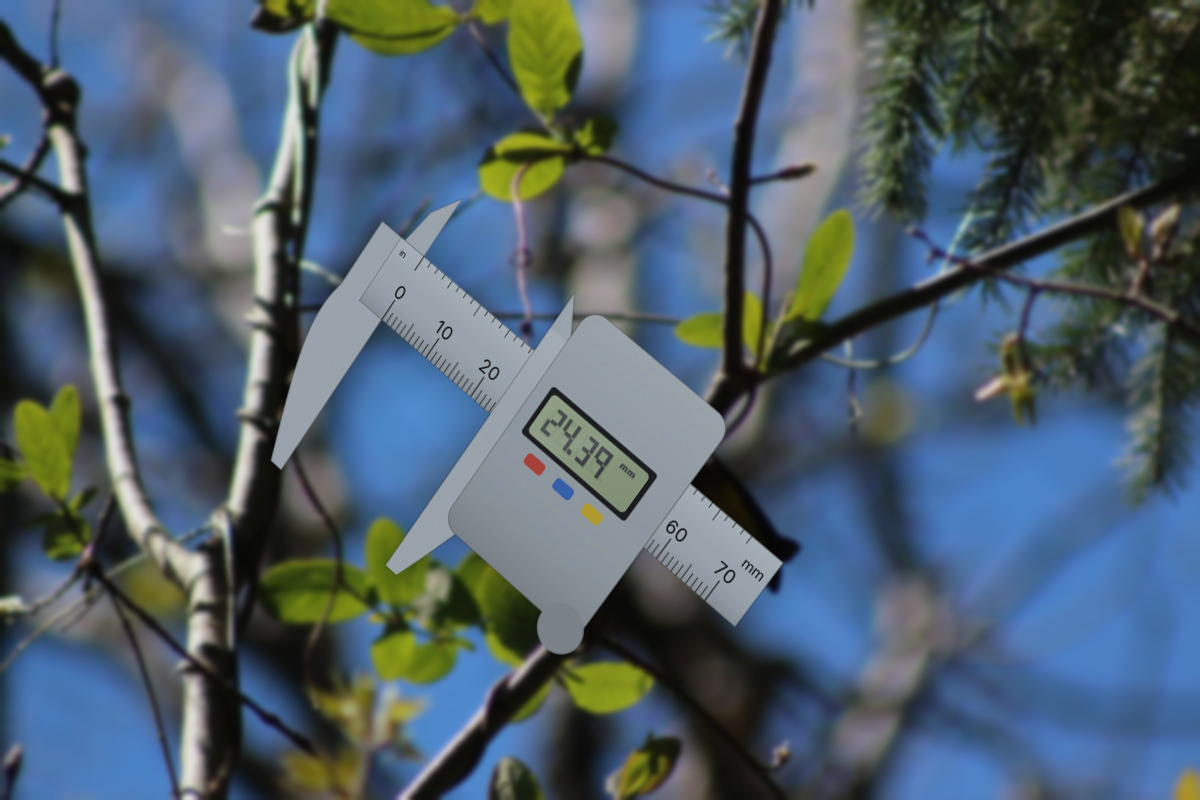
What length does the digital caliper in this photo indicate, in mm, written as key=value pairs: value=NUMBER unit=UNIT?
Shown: value=24.39 unit=mm
